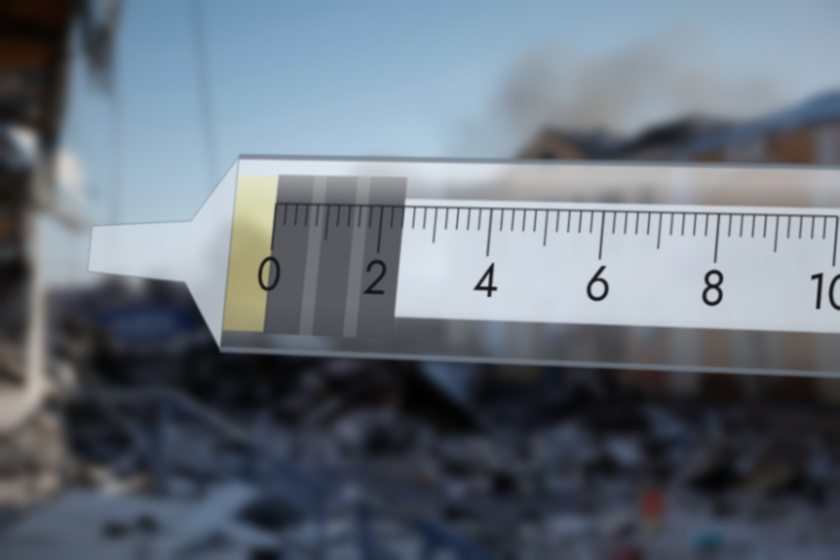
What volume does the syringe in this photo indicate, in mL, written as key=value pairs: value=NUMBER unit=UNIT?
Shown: value=0 unit=mL
